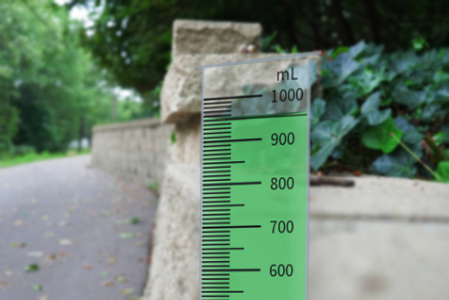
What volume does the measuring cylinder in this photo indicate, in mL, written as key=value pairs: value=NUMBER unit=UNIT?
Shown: value=950 unit=mL
